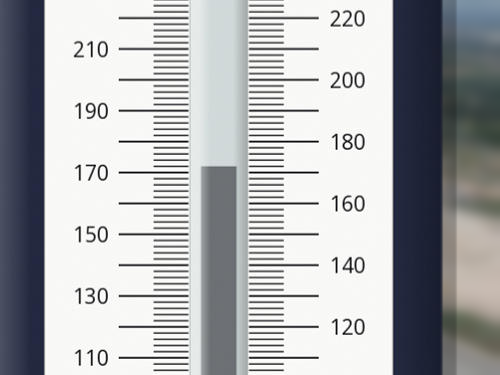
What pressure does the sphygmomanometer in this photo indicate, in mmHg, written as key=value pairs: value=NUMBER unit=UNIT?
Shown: value=172 unit=mmHg
